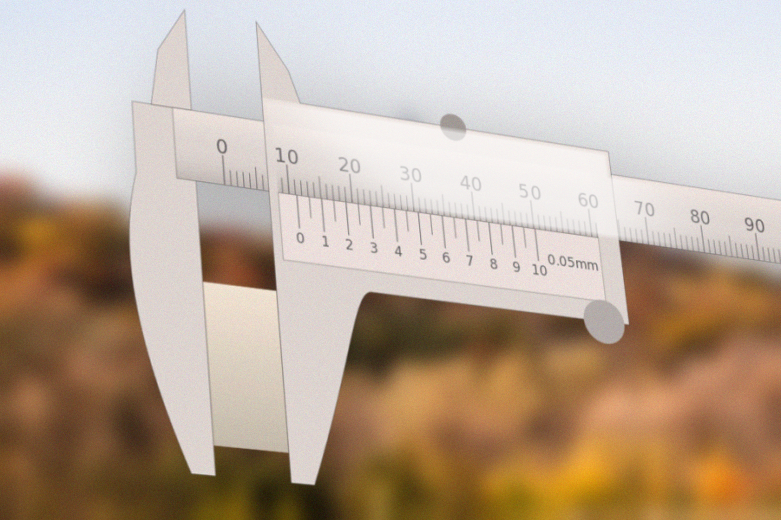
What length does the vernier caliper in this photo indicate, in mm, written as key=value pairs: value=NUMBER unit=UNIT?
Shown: value=11.2 unit=mm
